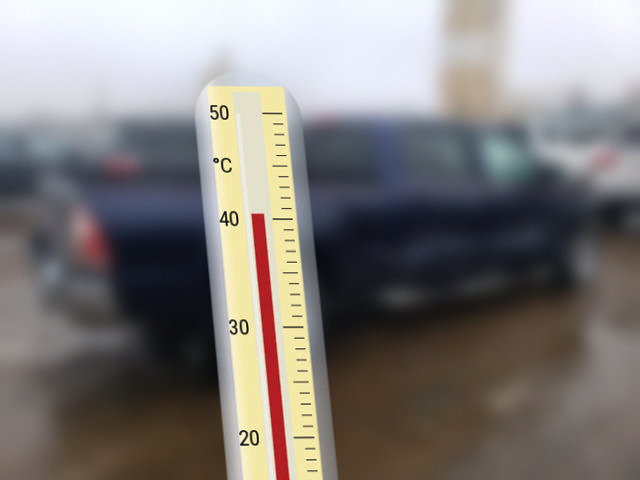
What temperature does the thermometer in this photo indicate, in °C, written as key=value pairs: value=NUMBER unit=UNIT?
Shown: value=40.5 unit=°C
